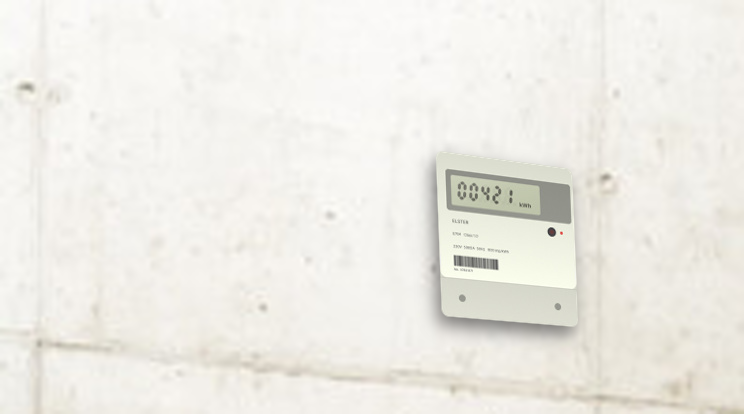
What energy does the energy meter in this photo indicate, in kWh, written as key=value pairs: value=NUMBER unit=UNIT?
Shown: value=421 unit=kWh
